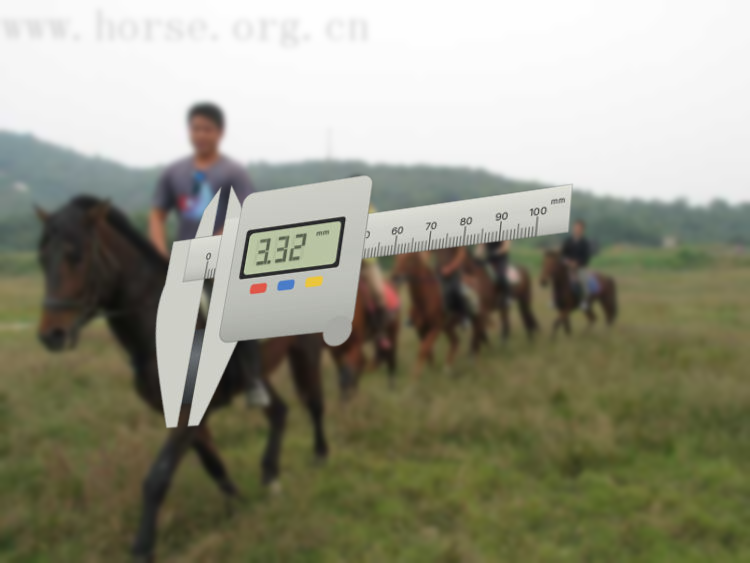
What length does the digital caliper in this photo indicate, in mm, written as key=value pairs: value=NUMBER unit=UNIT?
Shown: value=3.32 unit=mm
